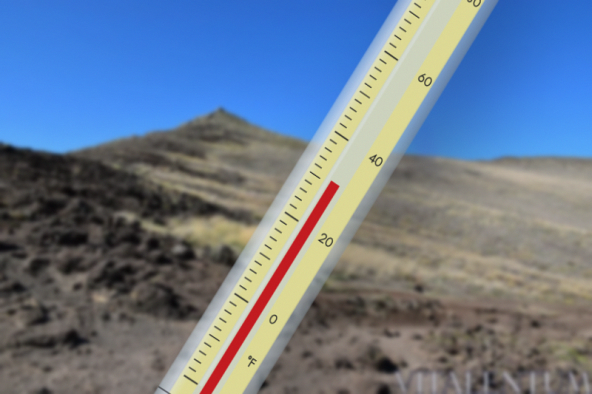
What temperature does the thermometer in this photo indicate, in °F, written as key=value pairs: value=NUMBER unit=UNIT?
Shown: value=31 unit=°F
